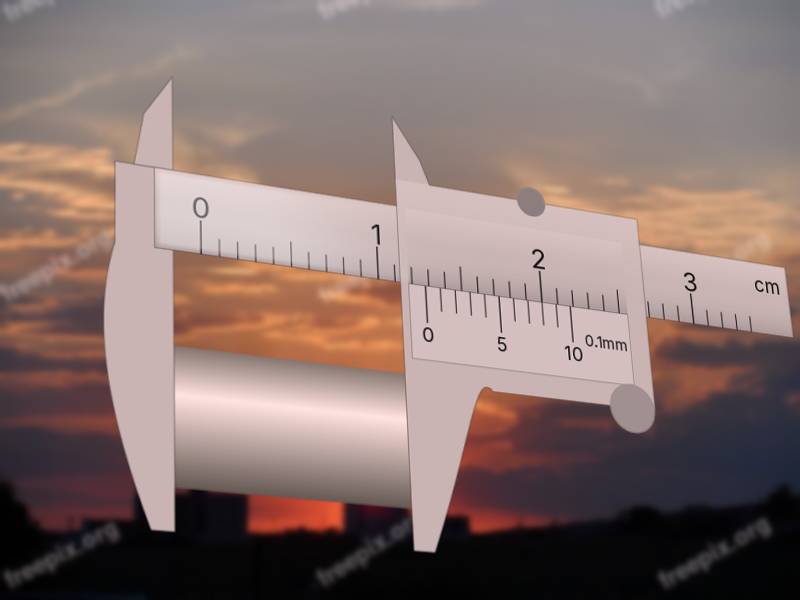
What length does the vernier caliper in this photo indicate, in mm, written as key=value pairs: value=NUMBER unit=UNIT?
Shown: value=12.8 unit=mm
